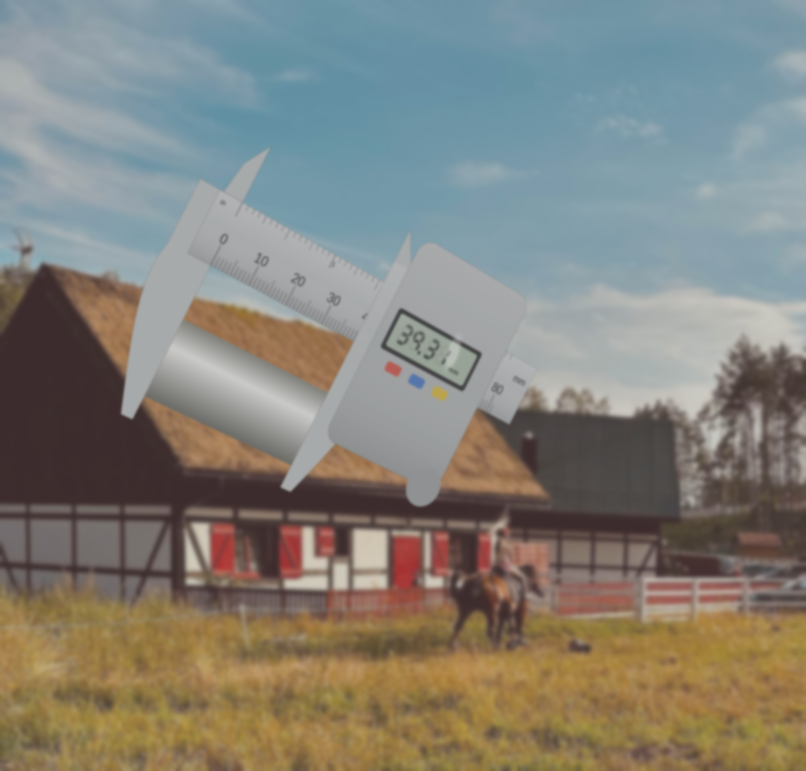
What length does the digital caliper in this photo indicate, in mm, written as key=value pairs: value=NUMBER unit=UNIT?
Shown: value=39.31 unit=mm
